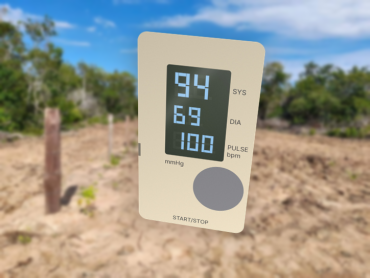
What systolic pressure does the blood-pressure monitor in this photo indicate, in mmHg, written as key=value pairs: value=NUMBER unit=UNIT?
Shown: value=94 unit=mmHg
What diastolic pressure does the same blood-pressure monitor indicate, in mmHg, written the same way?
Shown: value=69 unit=mmHg
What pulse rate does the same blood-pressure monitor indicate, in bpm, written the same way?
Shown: value=100 unit=bpm
